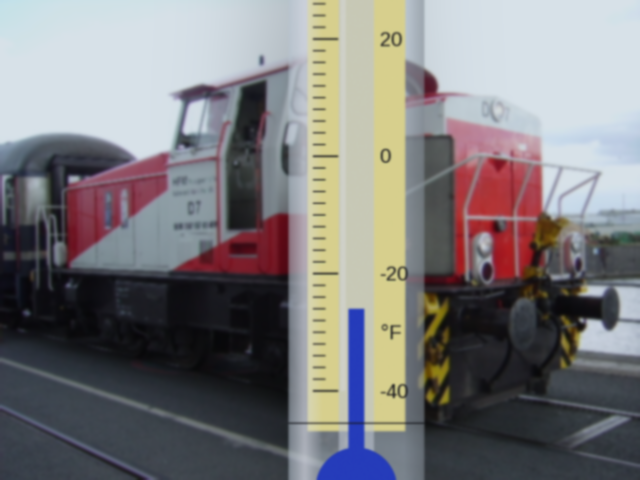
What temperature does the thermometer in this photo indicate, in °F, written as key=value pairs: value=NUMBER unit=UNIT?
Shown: value=-26 unit=°F
